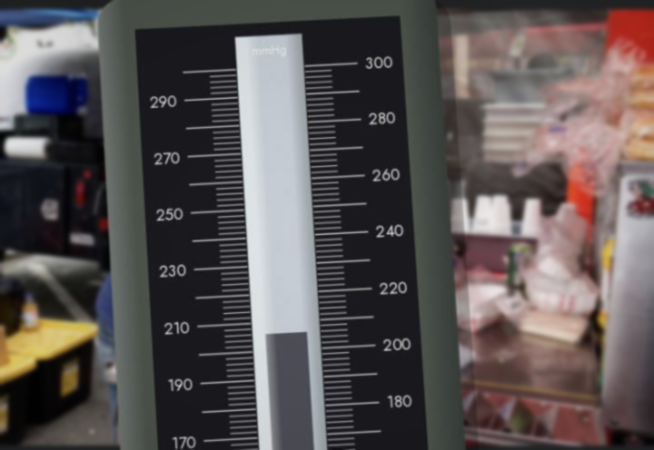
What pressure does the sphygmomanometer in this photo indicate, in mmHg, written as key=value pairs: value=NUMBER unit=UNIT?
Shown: value=206 unit=mmHg
